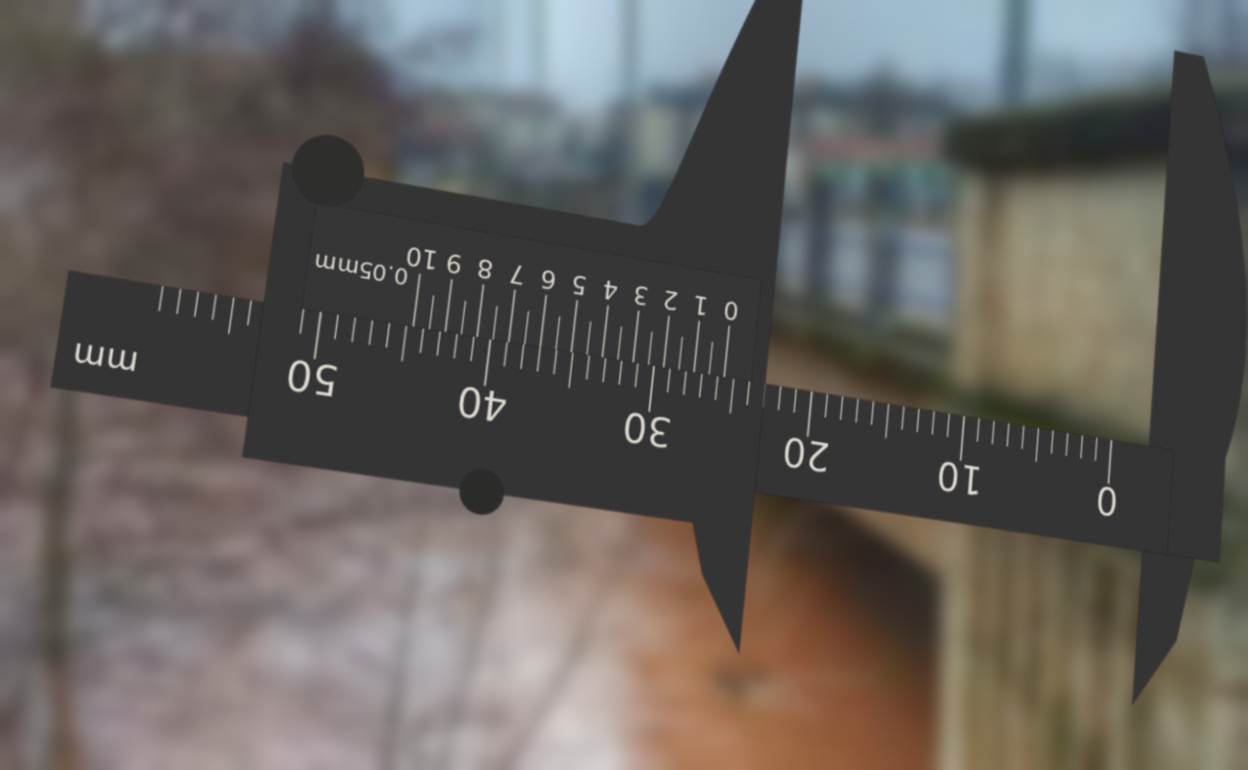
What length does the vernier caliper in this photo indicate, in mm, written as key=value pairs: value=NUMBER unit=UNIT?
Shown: value=25.6 unit=mm
